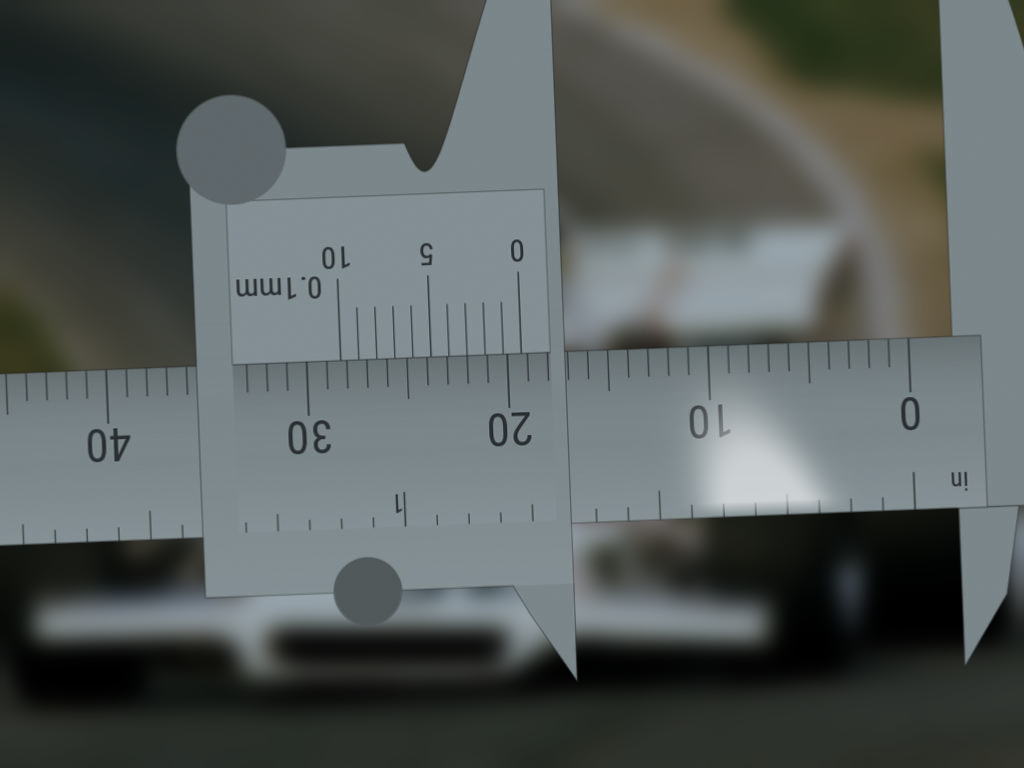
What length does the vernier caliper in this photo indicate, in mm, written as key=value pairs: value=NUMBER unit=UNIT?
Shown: value=19.3 unit=mm
